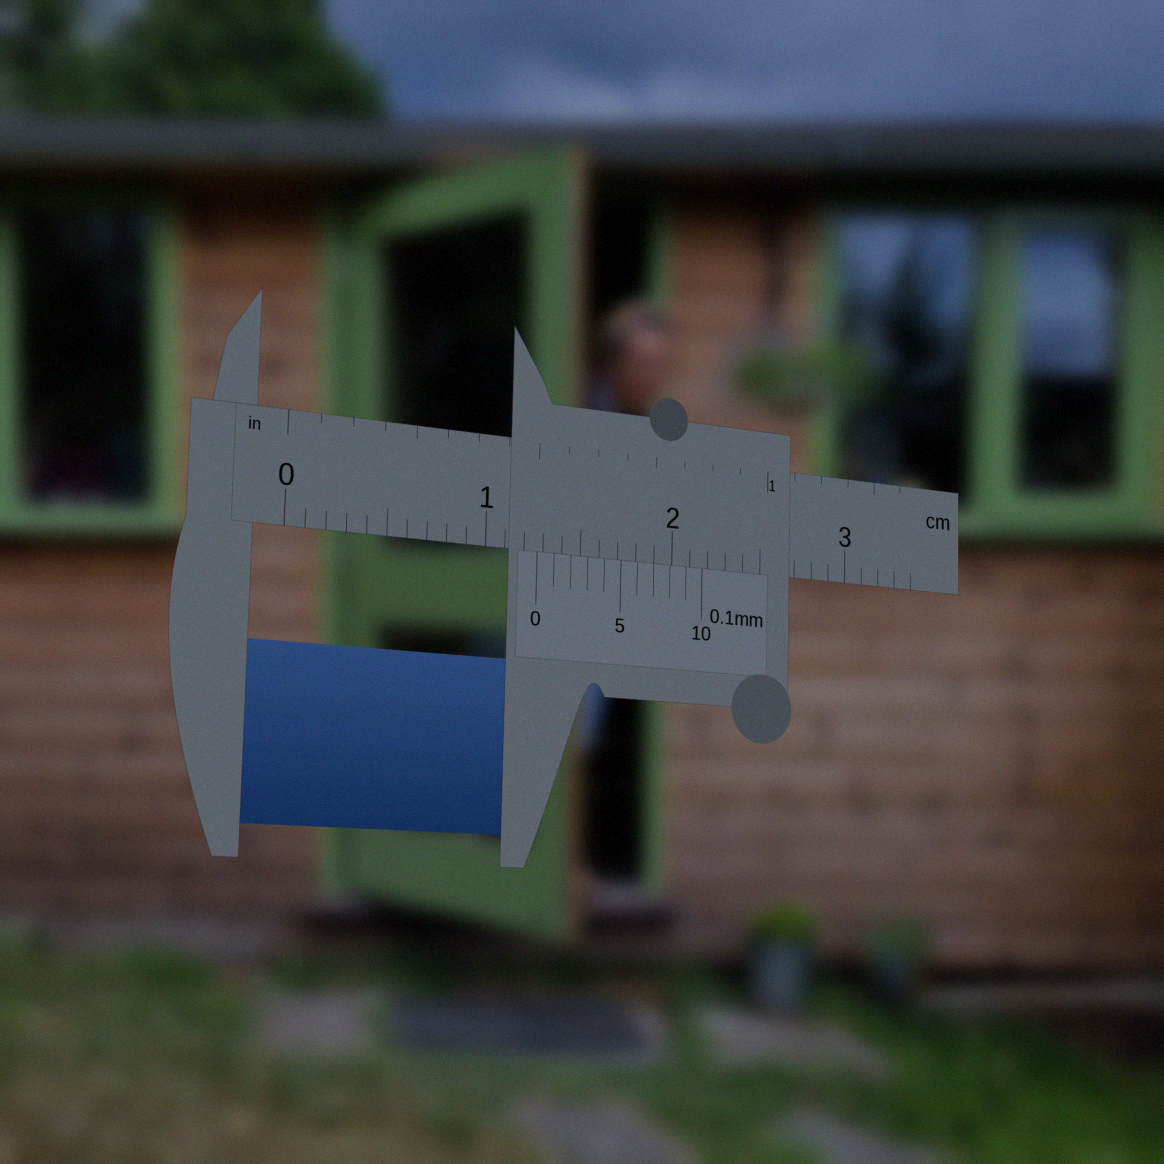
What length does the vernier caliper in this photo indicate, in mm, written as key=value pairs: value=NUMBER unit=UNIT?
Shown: value=12.7 unit=mm
